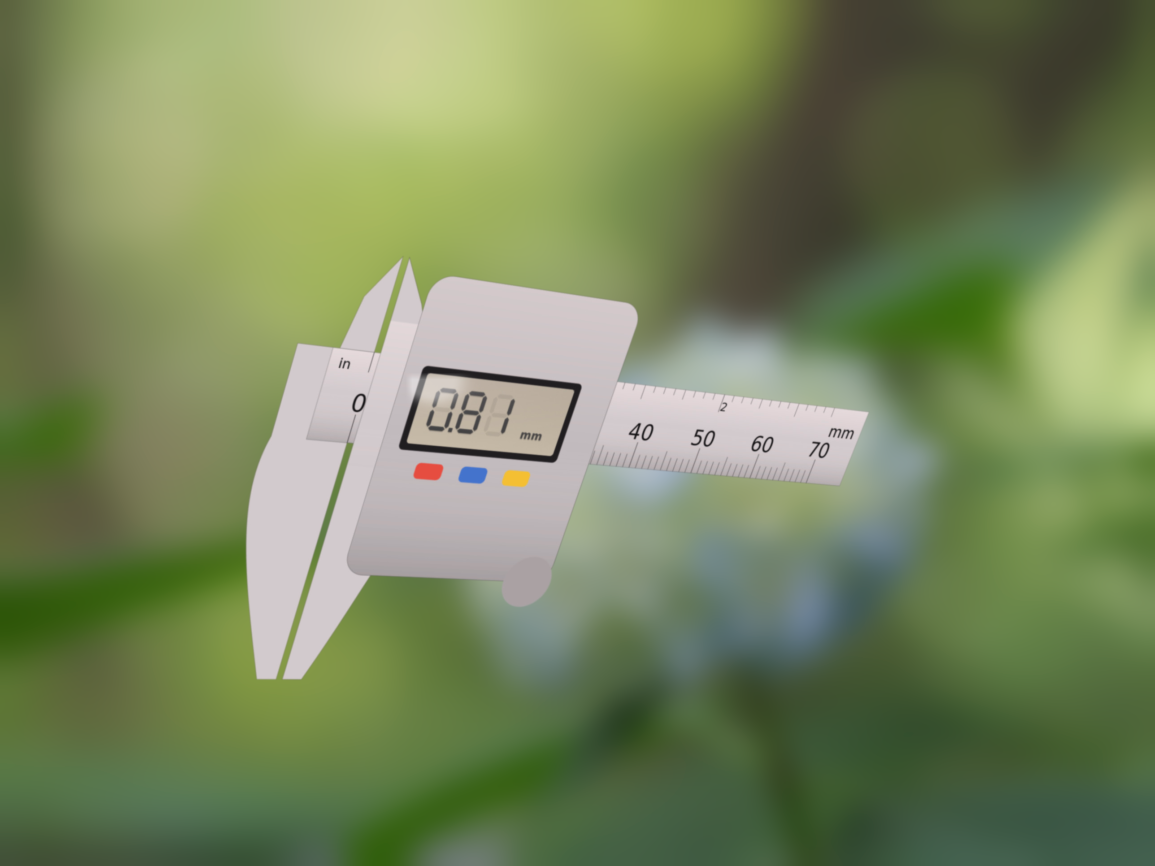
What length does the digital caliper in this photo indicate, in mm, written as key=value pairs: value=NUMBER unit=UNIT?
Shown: value=0.81 unit=mm
